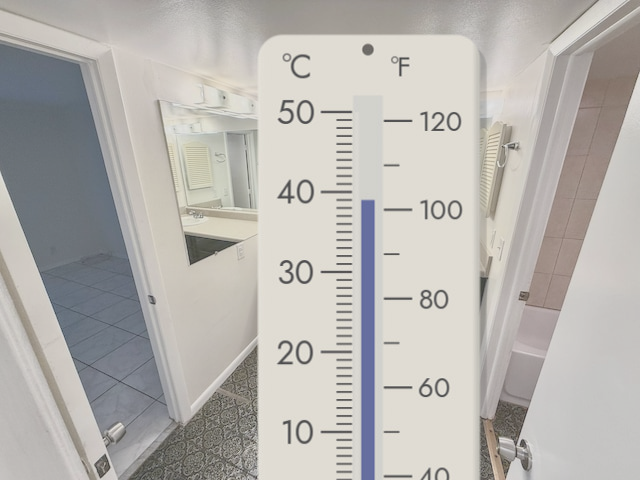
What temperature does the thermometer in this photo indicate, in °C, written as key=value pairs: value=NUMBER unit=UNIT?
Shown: value=39 unit=°C
